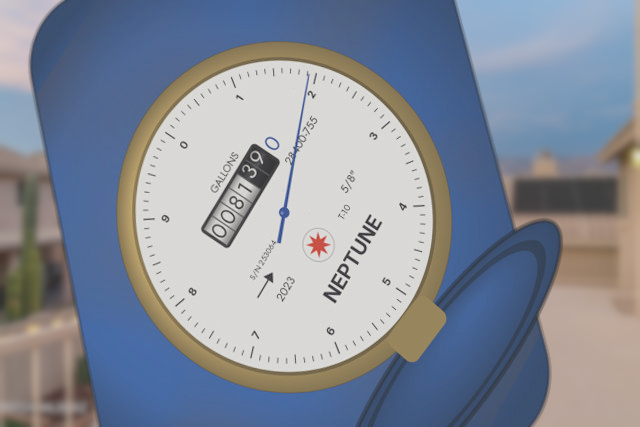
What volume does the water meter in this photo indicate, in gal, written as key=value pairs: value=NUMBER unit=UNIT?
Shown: value=81391.9 unit=gal
